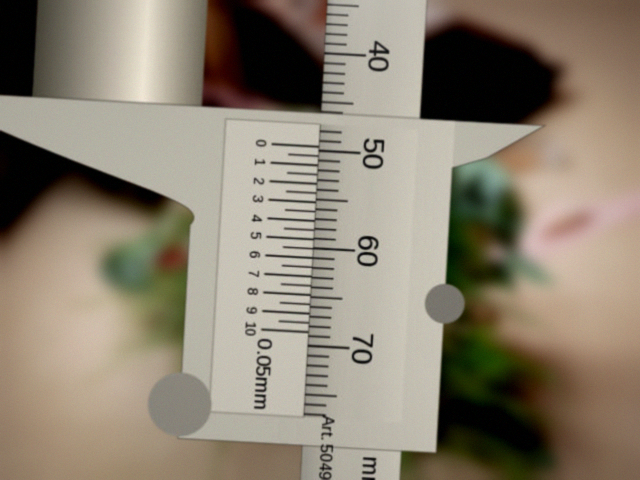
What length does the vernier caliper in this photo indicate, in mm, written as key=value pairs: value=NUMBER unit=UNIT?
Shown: value=49.6 unit=mm
